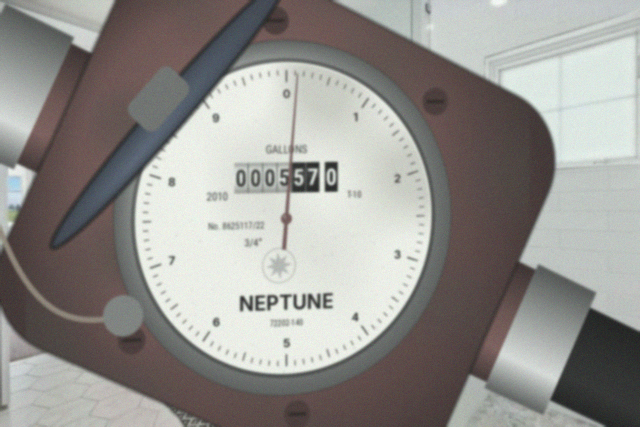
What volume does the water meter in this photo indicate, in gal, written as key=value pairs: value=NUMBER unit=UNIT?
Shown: value=5570.1 unit=gal
